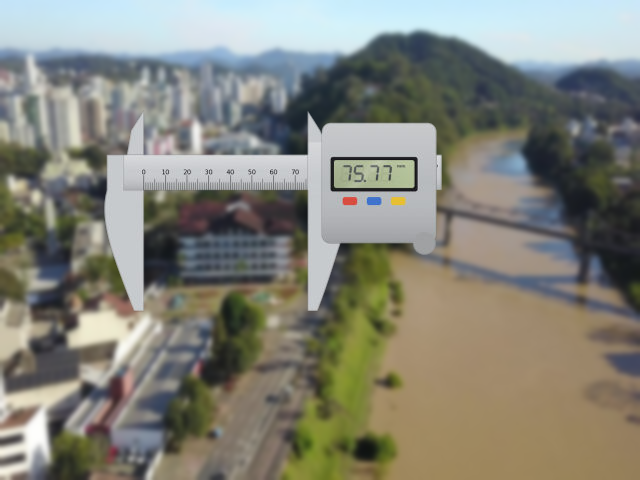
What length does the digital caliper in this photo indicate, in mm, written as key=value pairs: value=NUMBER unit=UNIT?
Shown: value=75.77 unit=mm
